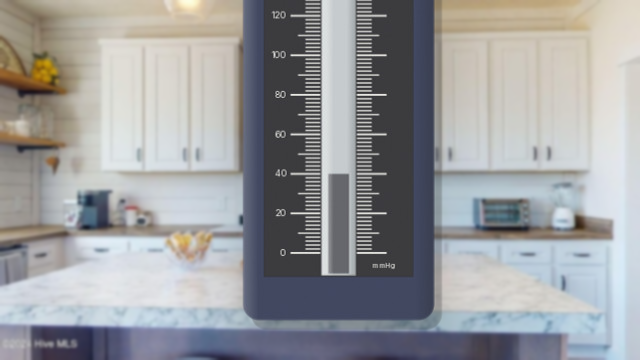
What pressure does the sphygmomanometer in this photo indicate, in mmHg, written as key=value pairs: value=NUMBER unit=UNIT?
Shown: value=40 unit=mmHg
